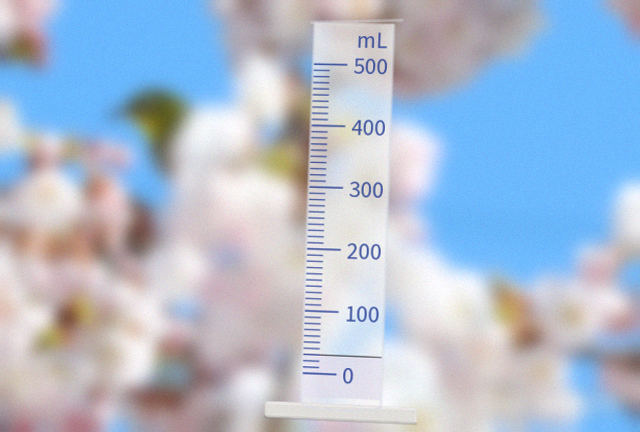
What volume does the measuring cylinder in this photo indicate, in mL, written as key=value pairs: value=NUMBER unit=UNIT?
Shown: value=30 unit=mL
